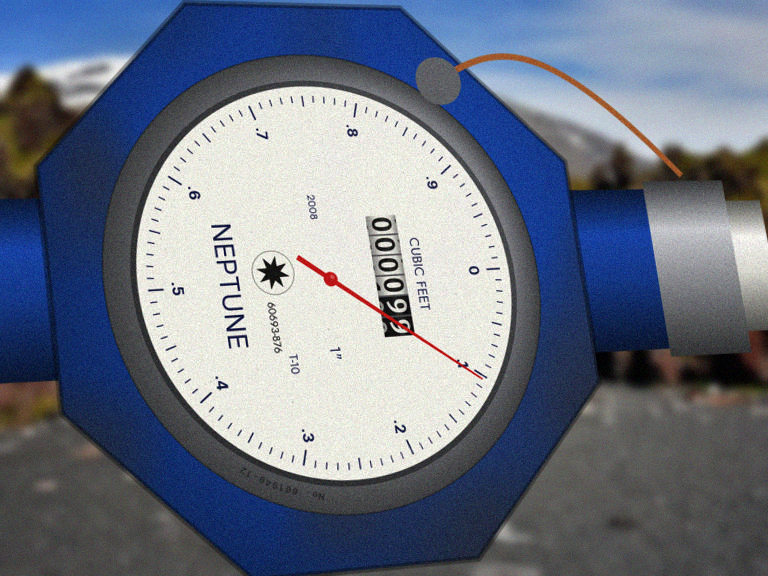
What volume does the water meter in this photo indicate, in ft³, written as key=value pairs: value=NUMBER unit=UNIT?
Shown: value=99.10 unit=ft³
